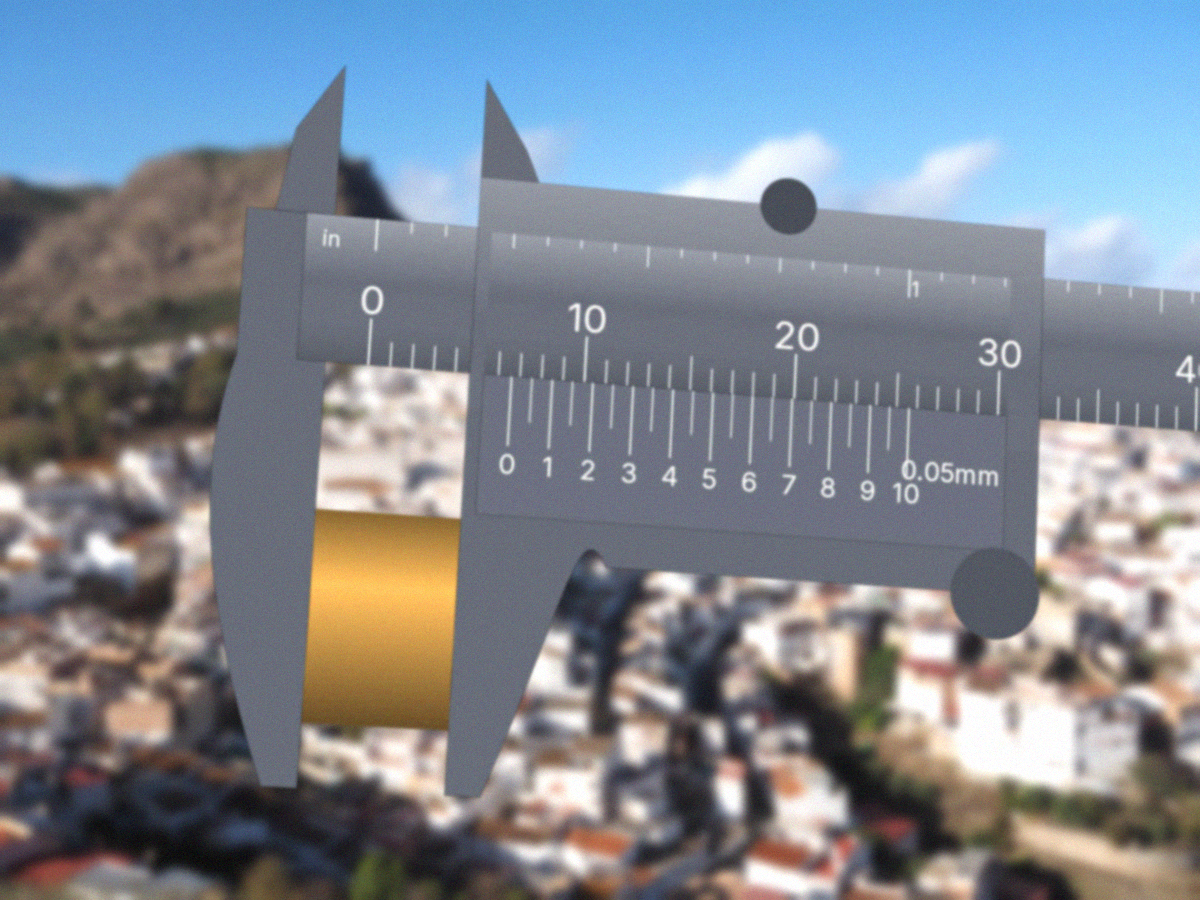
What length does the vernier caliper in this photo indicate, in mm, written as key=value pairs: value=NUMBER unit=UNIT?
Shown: value=6.6 unit=mm
